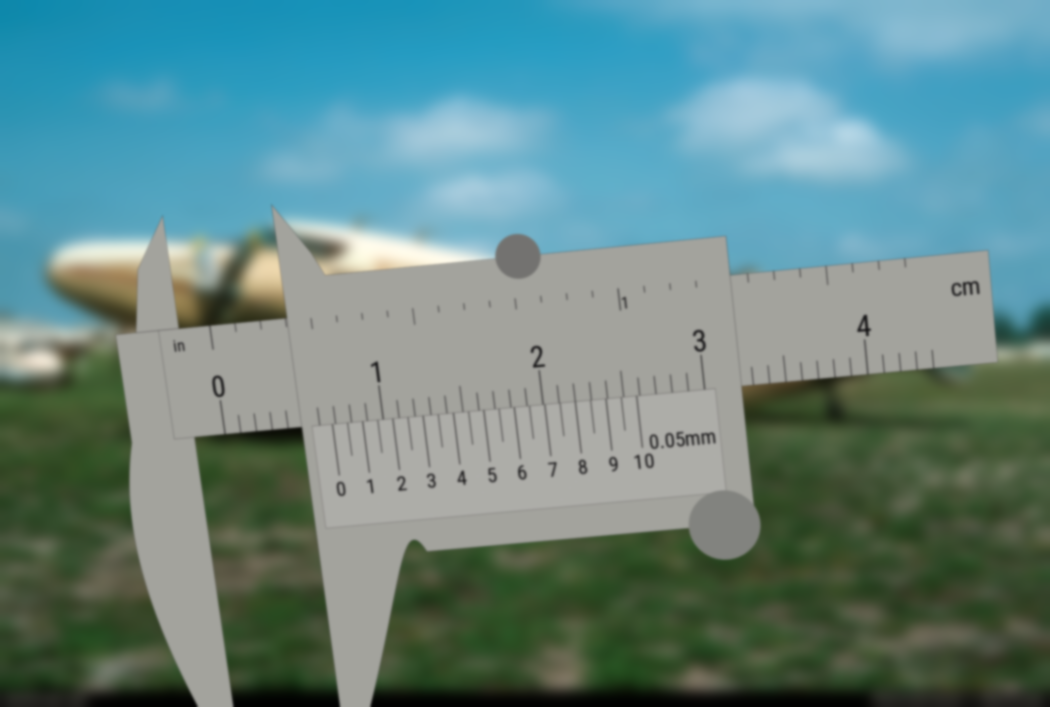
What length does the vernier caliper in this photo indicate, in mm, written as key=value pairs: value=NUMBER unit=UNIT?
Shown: value=6.8 unit=mm
